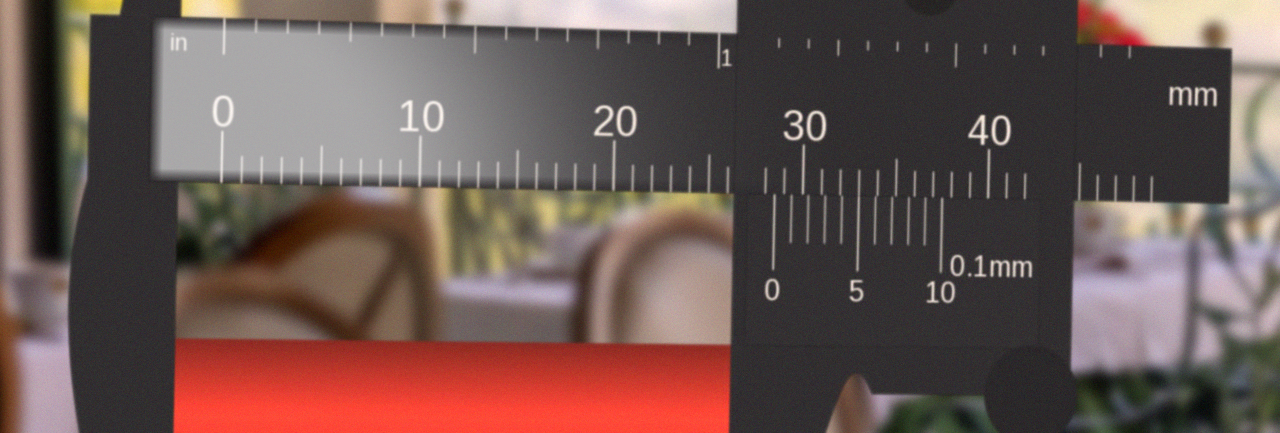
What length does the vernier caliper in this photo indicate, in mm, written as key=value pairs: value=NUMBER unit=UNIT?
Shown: value=28.5 unit=mm
